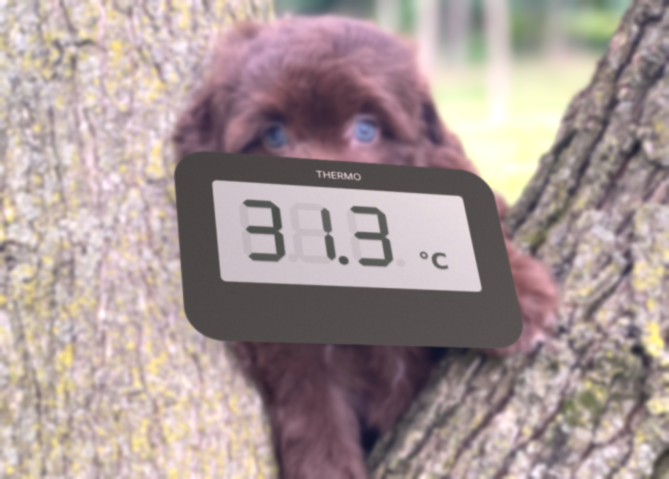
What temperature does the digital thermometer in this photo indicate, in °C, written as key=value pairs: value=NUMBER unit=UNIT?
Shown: value=31.3 unit=°C
